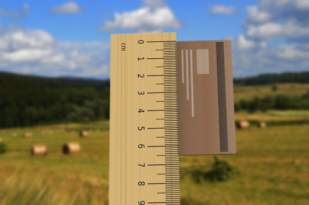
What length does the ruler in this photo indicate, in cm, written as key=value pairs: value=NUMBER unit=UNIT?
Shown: value=6.5 unit=cm
